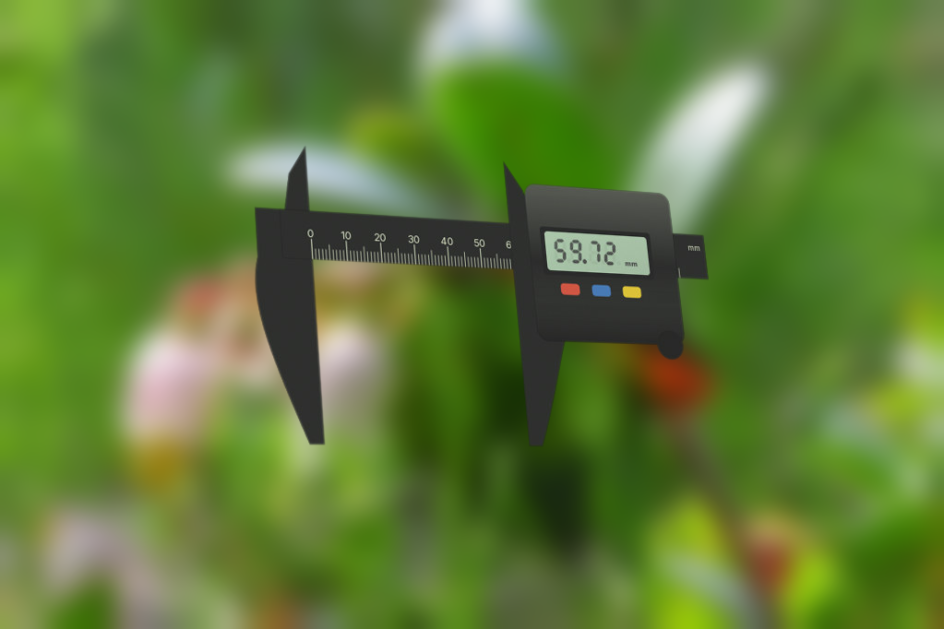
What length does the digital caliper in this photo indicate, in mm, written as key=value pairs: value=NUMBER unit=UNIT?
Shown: value=59.72 unit=mm
